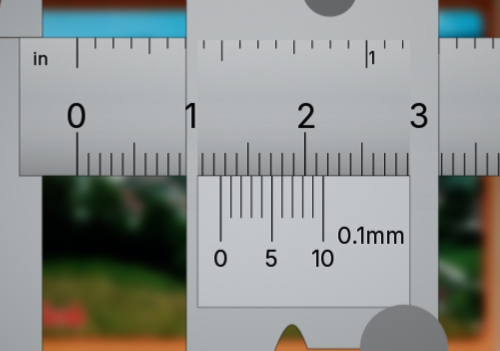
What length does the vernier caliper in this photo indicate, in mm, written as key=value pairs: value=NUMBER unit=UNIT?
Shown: value=12.6 unit=mm
